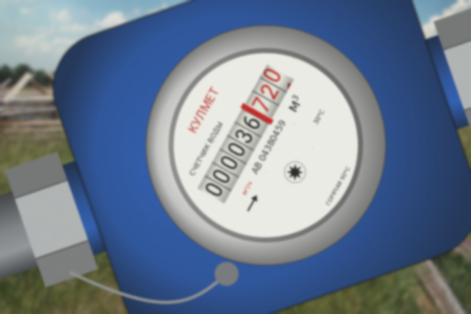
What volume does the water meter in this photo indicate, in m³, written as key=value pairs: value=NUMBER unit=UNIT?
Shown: value=36.720 unit=m³
